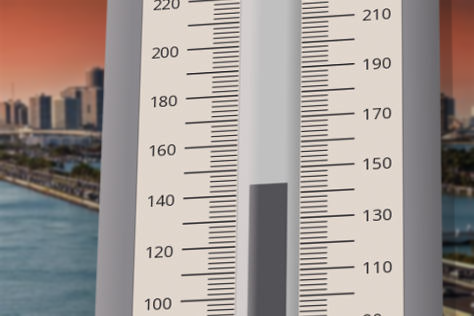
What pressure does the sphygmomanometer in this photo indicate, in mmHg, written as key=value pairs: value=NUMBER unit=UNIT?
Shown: value=144 unit=mmHg
